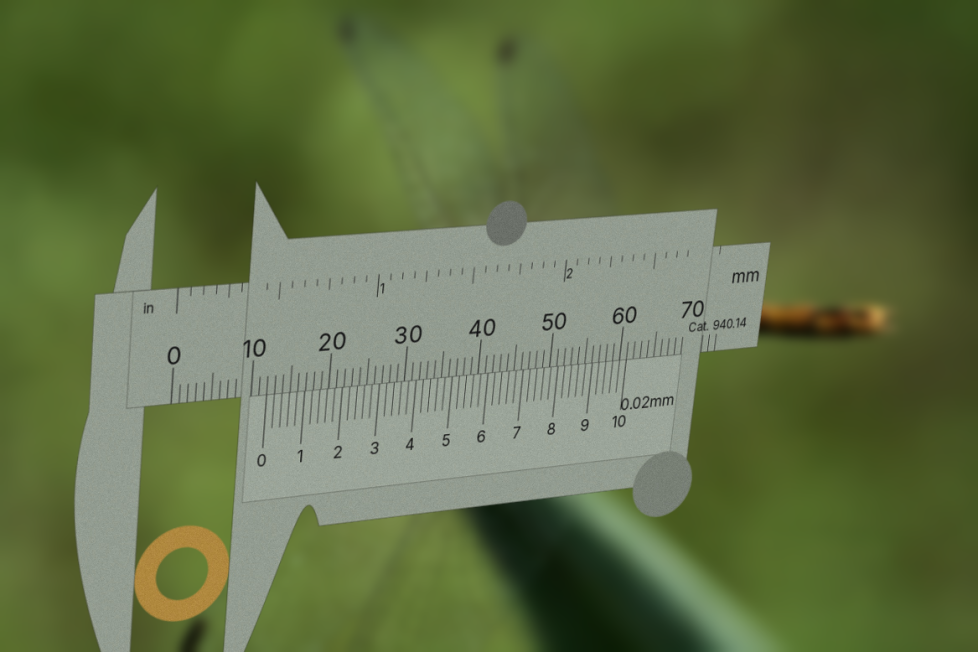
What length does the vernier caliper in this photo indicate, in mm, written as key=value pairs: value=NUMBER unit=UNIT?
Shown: value=12.0 unit=mm
